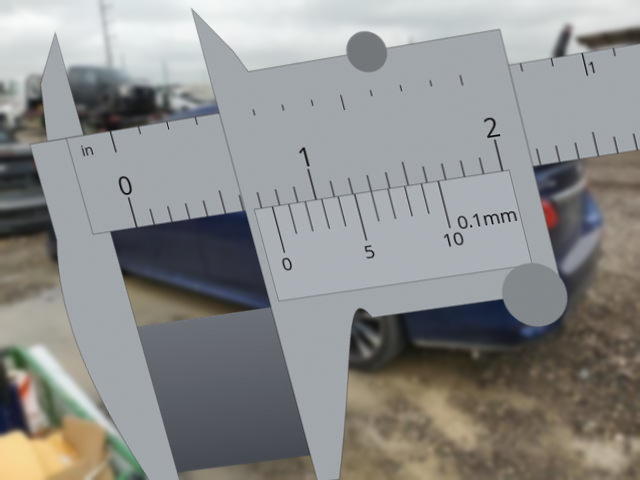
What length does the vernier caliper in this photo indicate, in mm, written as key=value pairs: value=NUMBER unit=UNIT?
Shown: value=7.6 unit=mm
